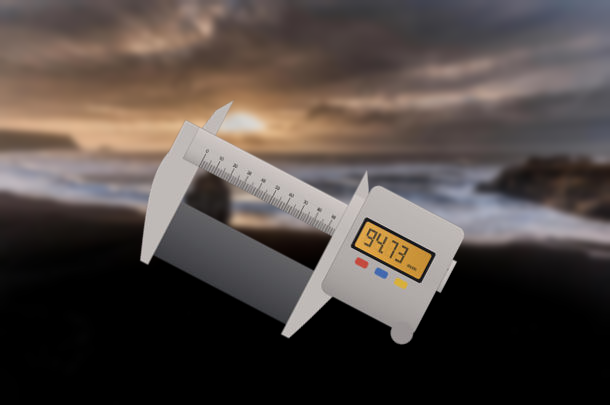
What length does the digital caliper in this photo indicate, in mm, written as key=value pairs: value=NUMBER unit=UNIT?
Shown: value=94.73 unit=mm
